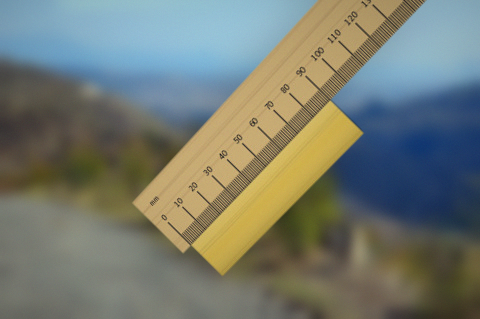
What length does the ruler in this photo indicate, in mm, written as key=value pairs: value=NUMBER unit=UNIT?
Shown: value=90 unit=mm
